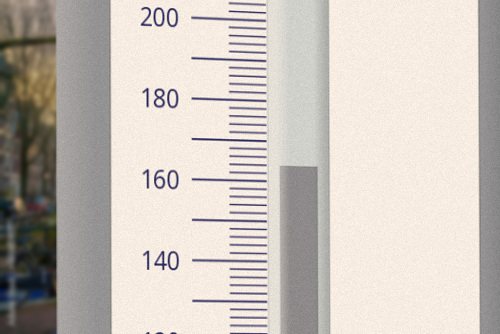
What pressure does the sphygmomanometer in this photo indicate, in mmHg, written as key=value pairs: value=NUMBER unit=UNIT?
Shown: value=164 unit=mmHg
